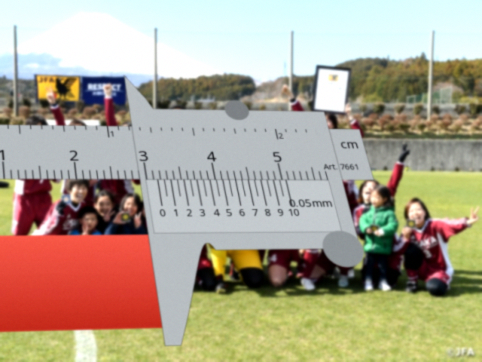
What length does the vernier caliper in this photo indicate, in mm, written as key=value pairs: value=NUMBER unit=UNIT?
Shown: value=31.6 unit=mm
